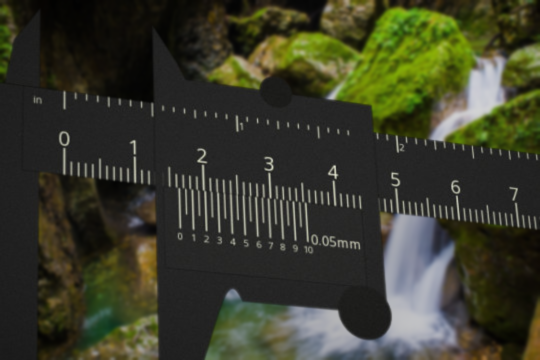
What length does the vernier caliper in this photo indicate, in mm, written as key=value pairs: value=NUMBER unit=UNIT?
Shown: value=16.4 unit=mm
